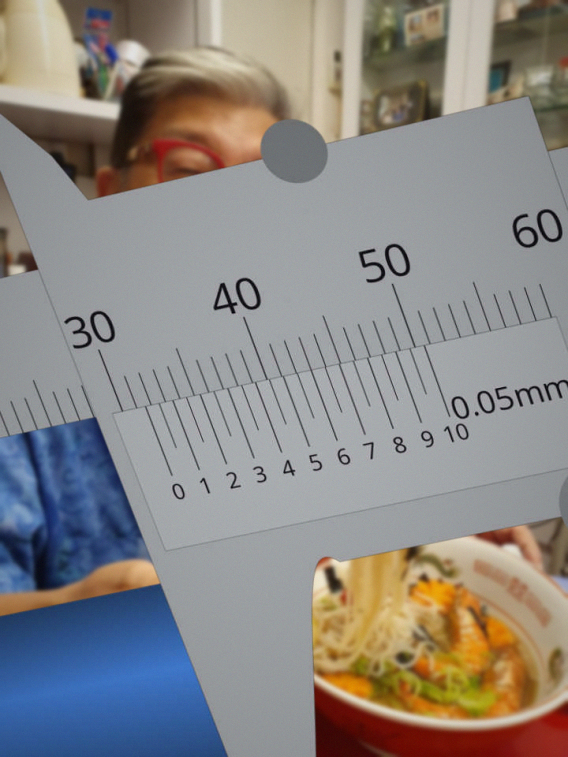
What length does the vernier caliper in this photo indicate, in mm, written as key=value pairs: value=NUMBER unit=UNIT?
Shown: value=31.6 unit=mm
